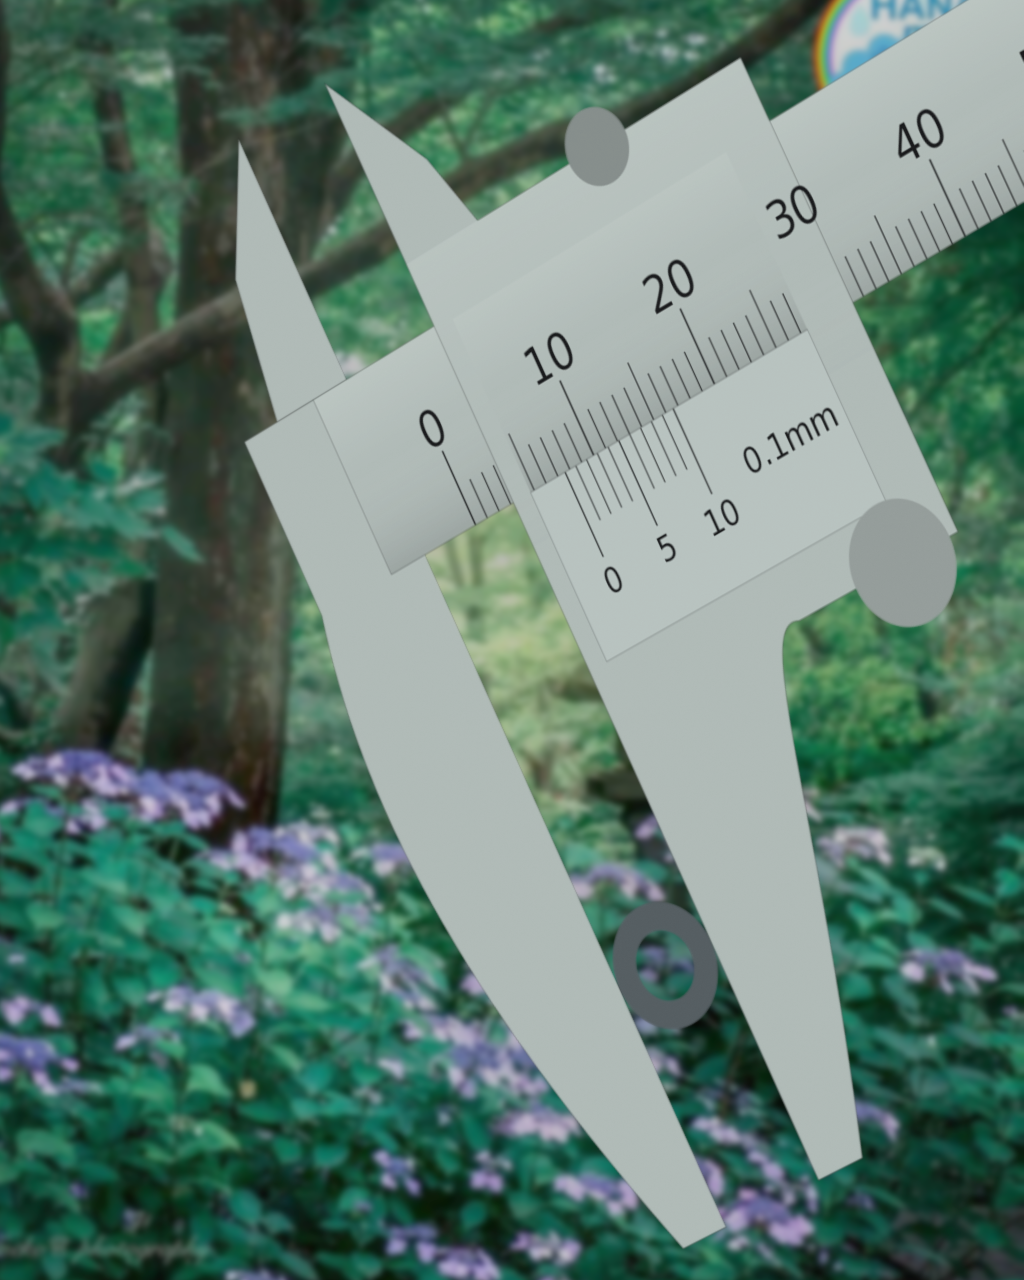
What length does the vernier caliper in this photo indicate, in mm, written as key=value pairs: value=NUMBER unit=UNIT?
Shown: value=7.6 unit=mm
